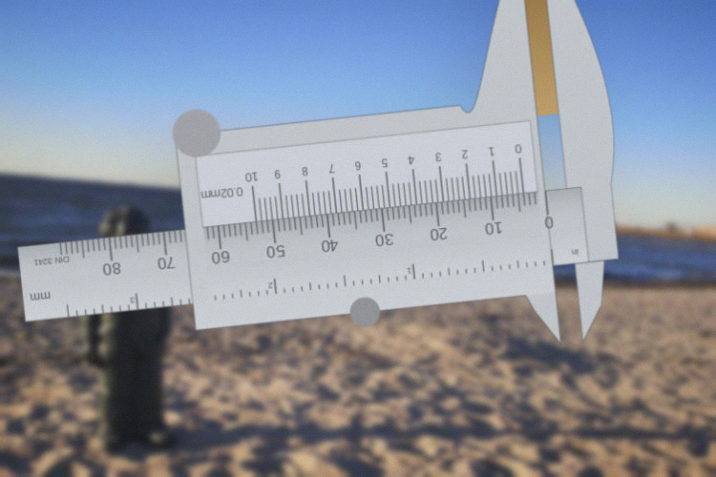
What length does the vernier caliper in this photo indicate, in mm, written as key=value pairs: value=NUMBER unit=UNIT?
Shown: value=4.0 unit=mm
